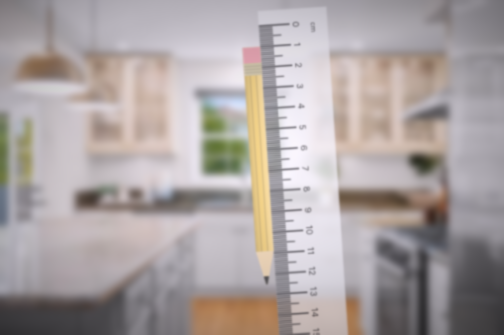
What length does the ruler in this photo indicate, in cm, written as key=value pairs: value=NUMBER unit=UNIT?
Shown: value=11.5 unit=cm
